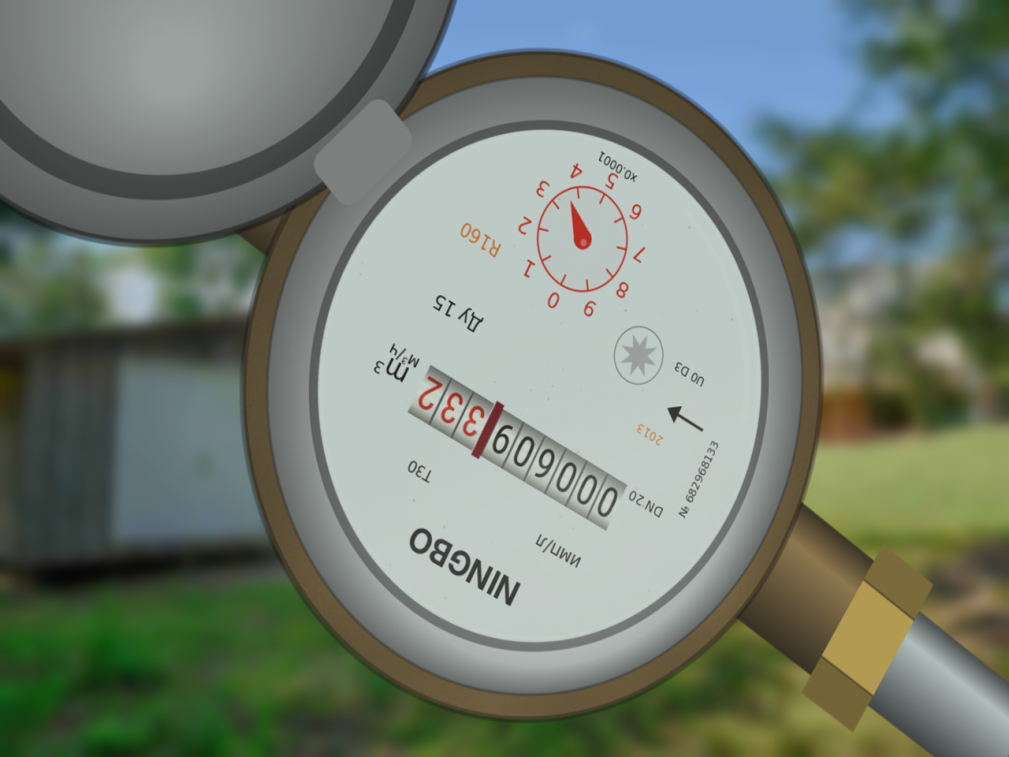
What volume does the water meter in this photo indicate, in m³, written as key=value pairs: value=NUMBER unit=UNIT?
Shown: value=609.3323 unit=m³
